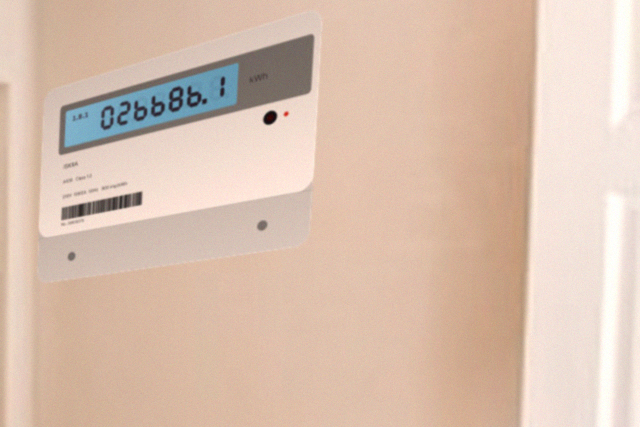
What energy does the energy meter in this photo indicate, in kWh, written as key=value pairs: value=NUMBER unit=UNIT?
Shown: value=26686.1 unit=kWh
